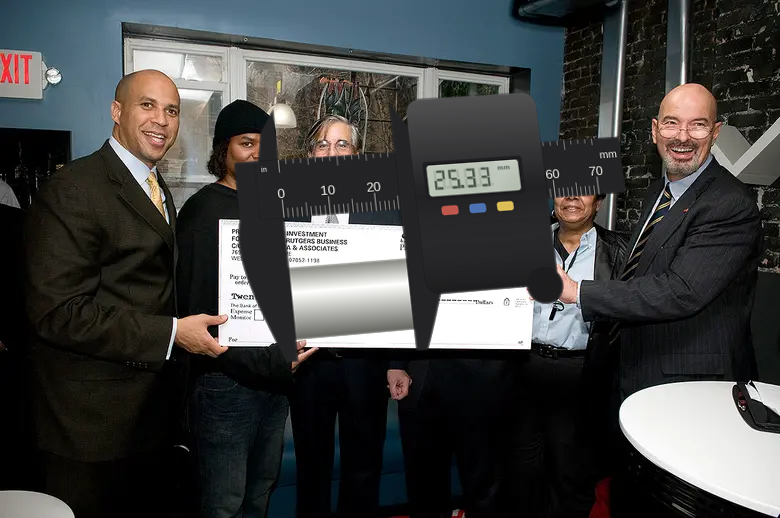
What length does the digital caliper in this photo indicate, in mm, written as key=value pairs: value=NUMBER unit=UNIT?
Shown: value=25.33 unit=mm
